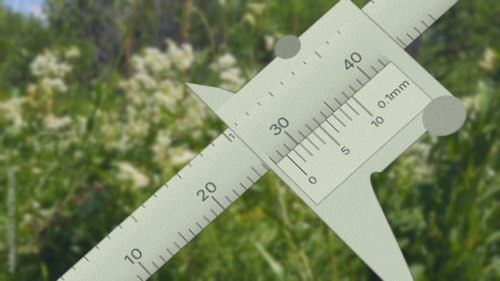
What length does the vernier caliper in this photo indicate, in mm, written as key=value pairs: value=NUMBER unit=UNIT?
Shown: value=28.4 unit=mm
